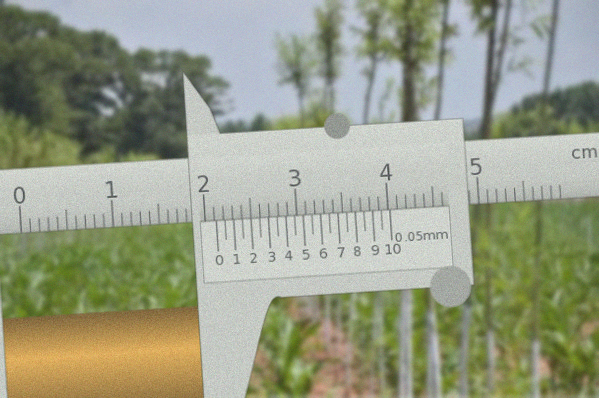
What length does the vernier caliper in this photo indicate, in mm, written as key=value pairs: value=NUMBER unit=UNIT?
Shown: value=21.2 unit=mm
